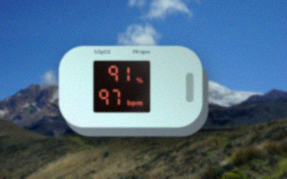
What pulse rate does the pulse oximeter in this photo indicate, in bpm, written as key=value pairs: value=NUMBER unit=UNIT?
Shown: value=97 unit=bpm
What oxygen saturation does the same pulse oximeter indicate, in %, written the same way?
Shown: value=91 unit=%
